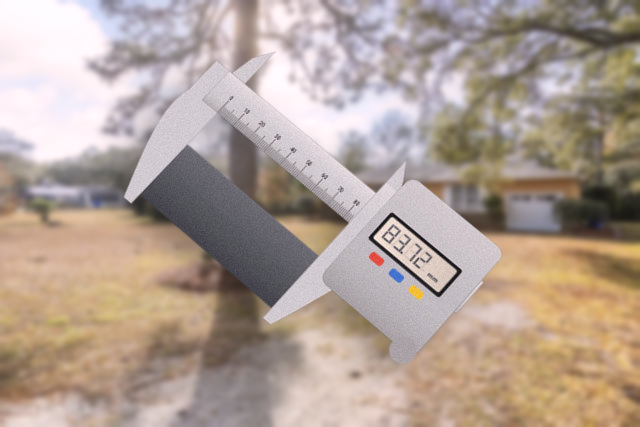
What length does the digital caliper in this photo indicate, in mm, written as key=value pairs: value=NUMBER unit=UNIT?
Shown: value=83.72 unit=mm
